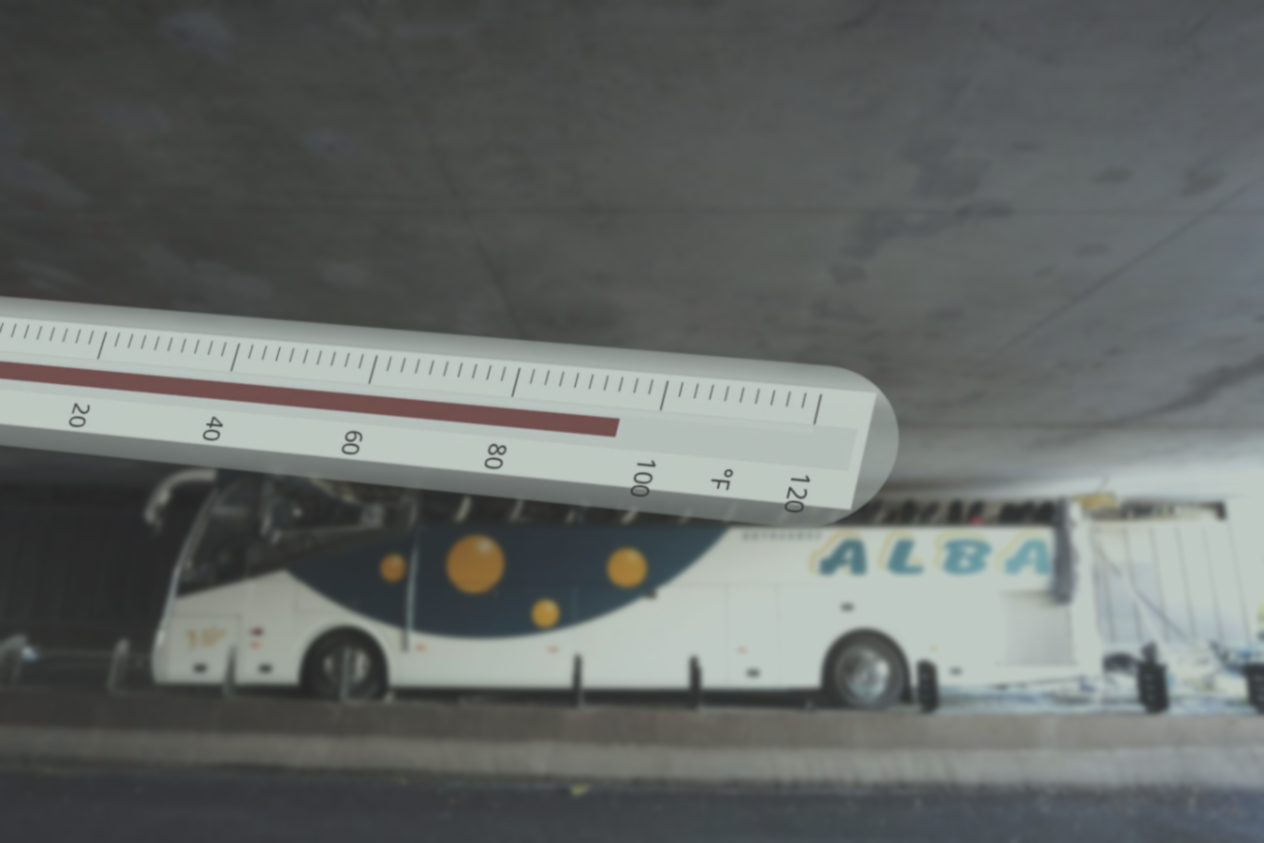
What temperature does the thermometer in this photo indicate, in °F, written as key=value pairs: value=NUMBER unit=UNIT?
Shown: value=95 unit=°F
